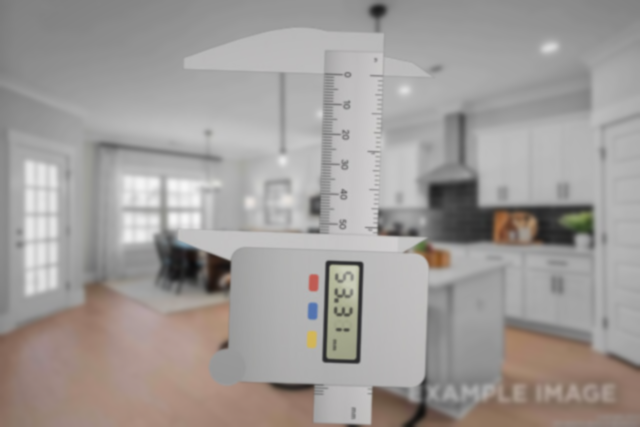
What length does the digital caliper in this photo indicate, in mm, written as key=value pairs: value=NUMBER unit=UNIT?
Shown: value=53.31 unit=mm
